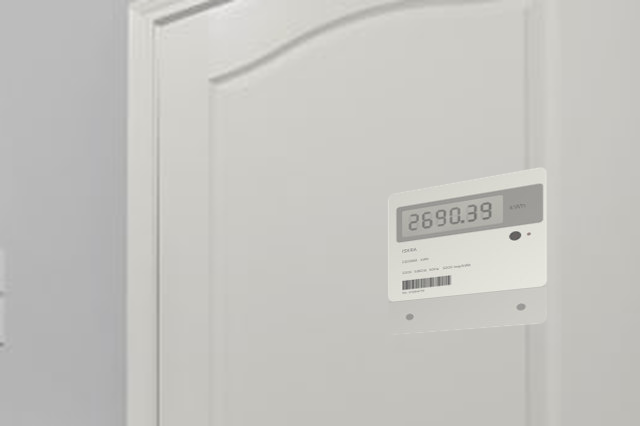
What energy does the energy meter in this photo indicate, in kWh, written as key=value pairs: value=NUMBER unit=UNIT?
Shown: value=2690.39 unit=kWh
